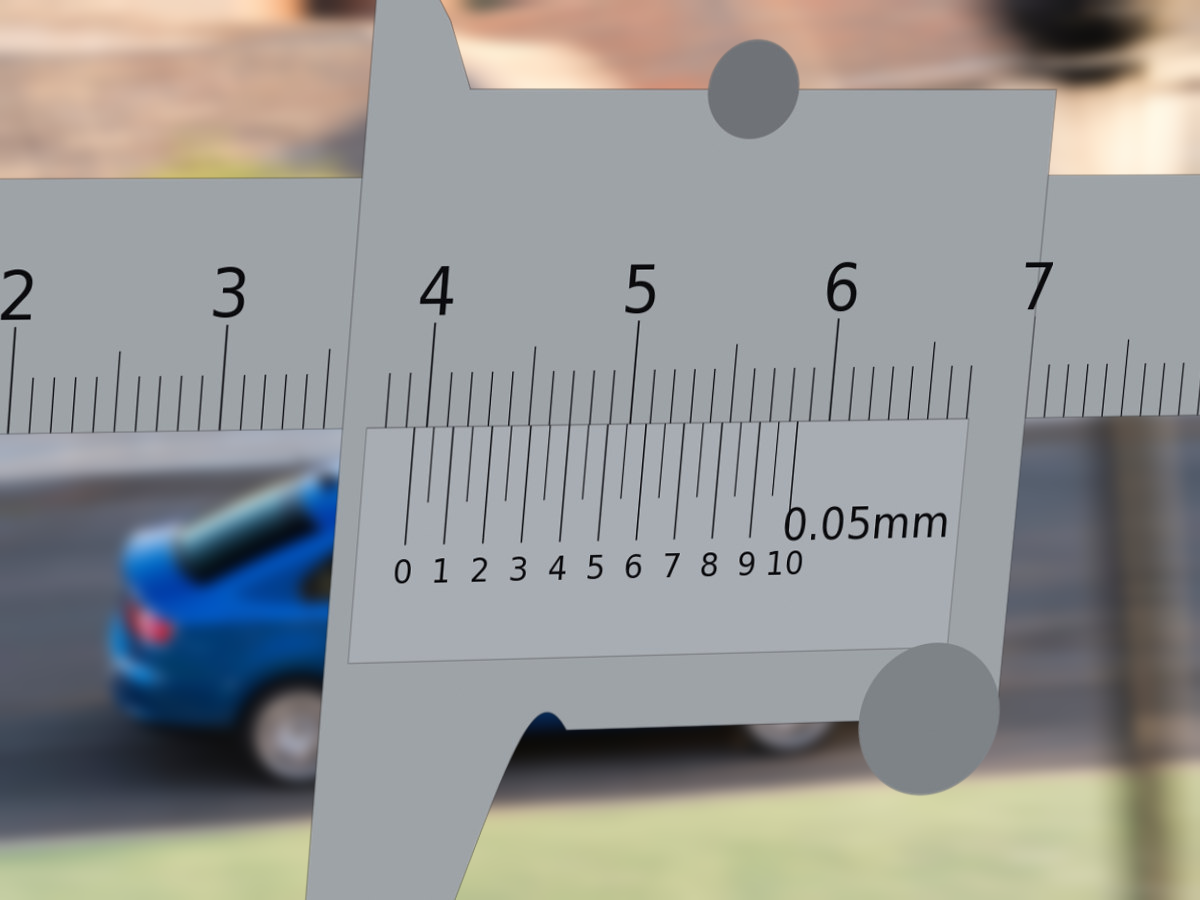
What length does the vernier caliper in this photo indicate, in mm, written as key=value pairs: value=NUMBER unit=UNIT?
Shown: value=39.4 unit=mm
